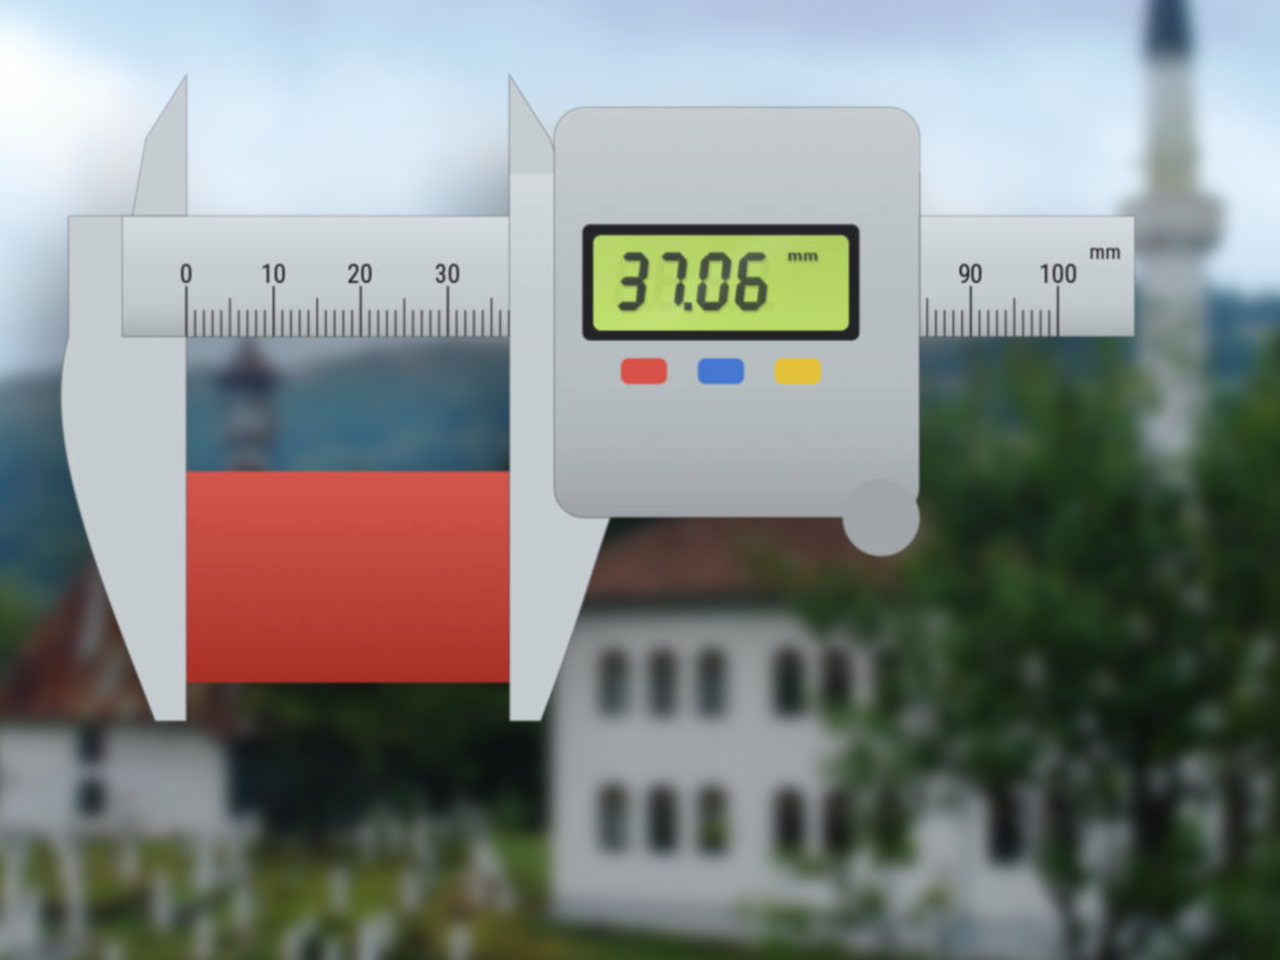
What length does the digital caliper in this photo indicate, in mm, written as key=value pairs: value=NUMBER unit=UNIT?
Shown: value=37.06 unit=mm
